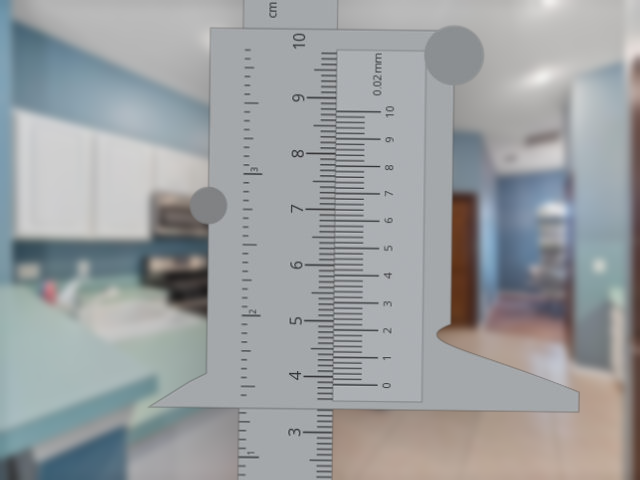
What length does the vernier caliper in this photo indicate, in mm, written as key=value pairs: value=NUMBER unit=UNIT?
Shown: value=38.6 unit=mm
